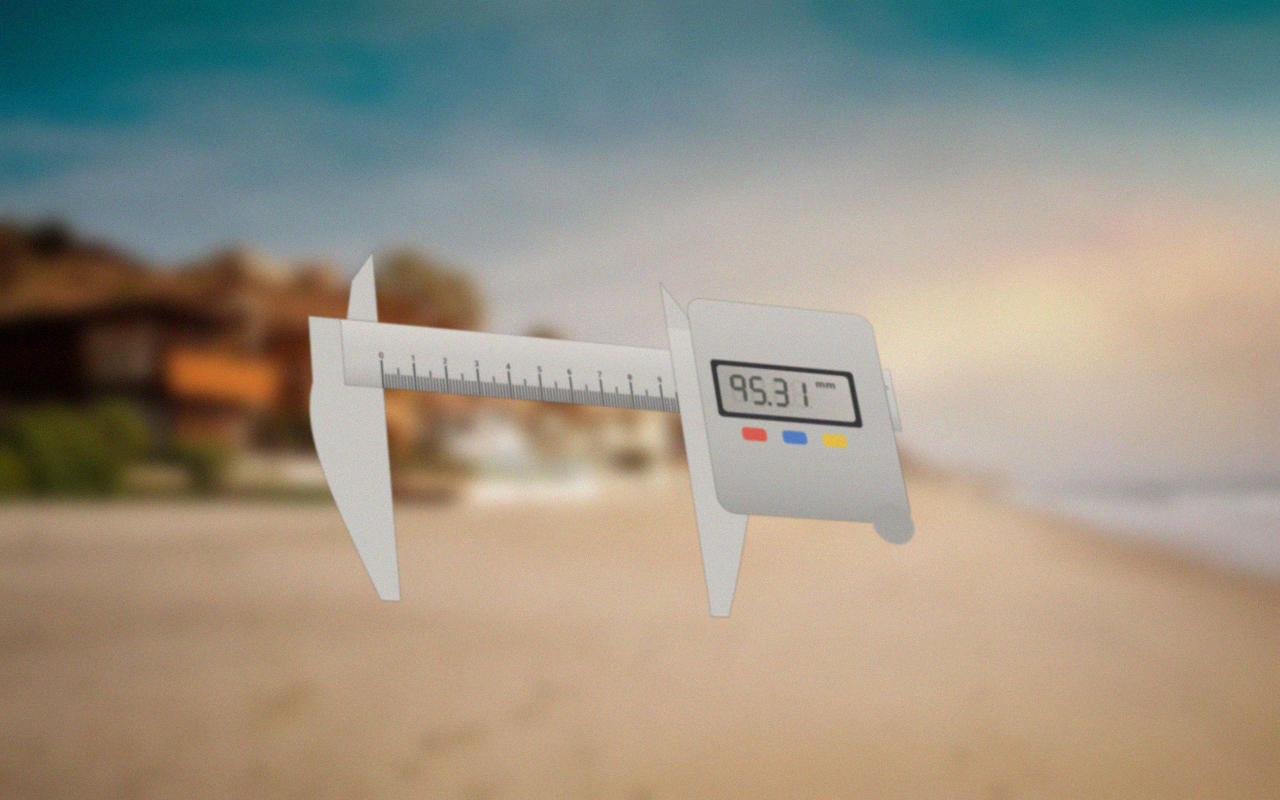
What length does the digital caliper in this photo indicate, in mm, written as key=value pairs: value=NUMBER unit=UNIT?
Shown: value=95.31 unit=mm
